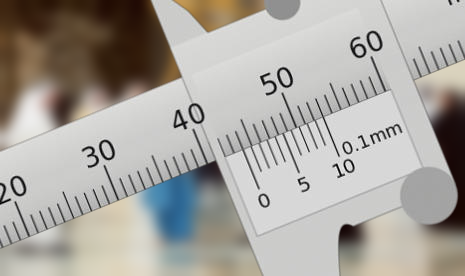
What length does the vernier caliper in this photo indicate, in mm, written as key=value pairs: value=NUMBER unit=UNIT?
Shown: value=44.0 unit=mm
